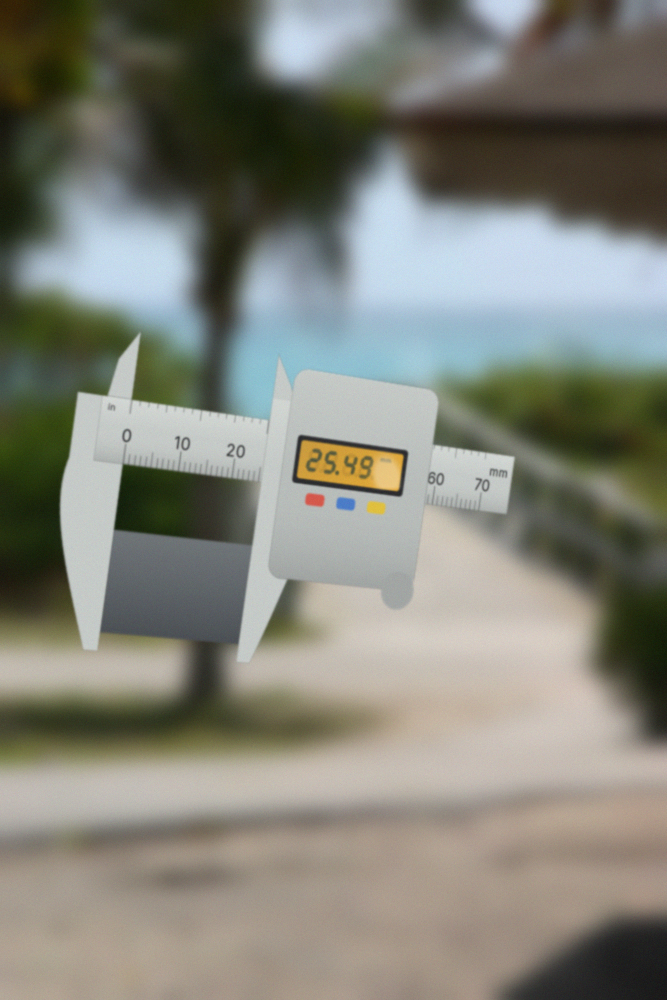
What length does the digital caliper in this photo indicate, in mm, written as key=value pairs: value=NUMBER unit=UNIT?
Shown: value=25.49 unit=mm
